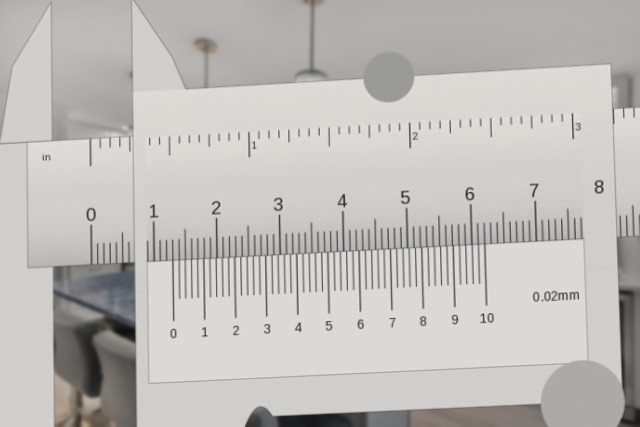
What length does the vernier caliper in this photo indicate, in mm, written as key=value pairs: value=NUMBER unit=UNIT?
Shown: value=13.0 unit=mm
